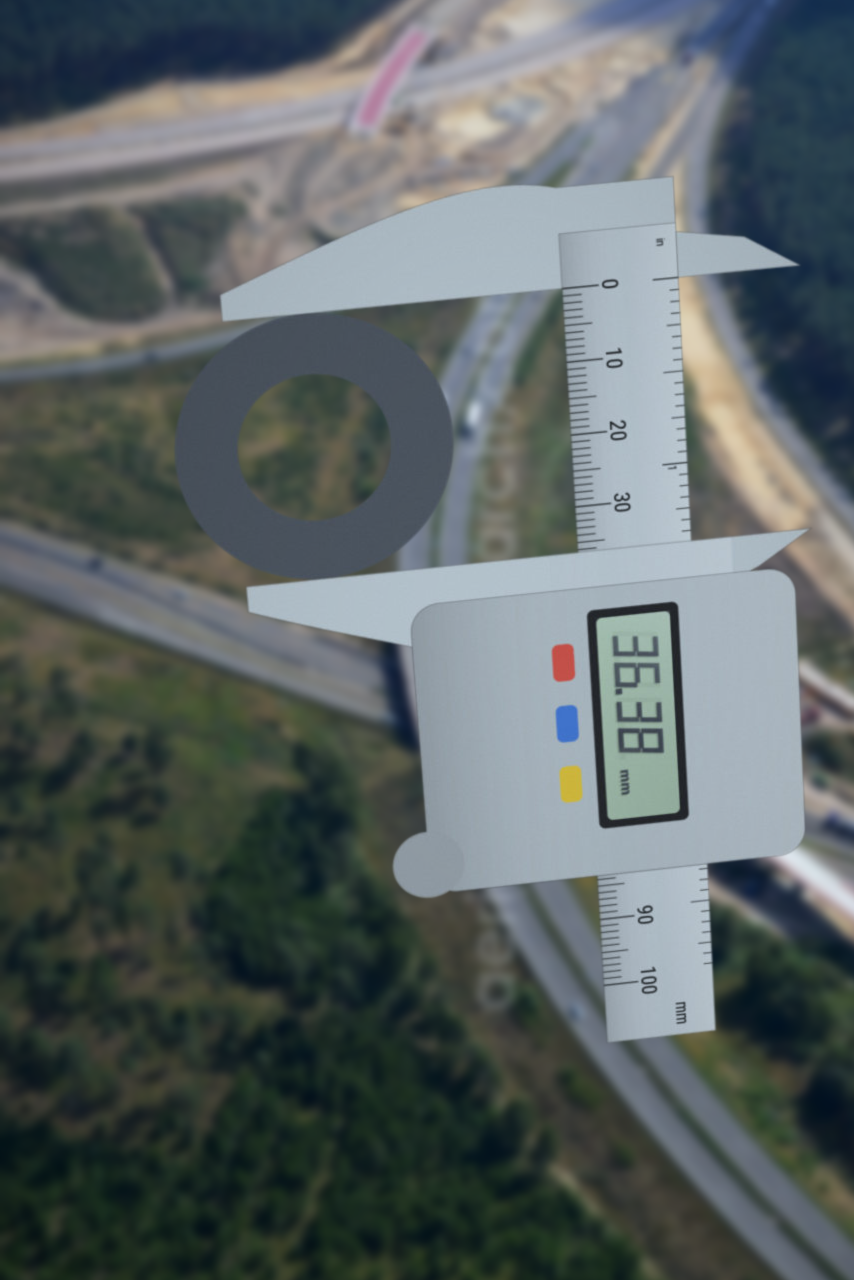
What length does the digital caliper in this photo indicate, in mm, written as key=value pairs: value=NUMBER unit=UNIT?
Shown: value=36.38 unit=mm
